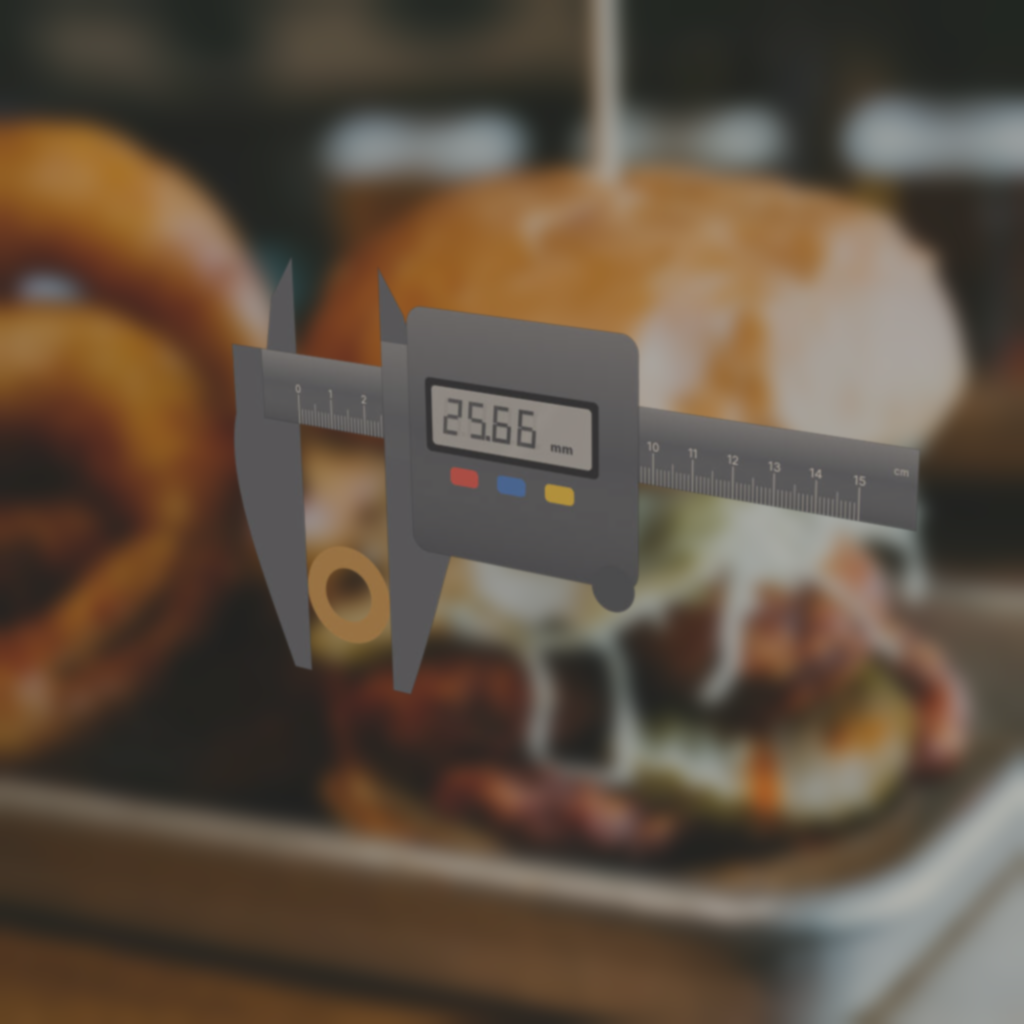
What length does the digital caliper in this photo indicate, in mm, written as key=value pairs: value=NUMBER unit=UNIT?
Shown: value=25.66 unit=mm
